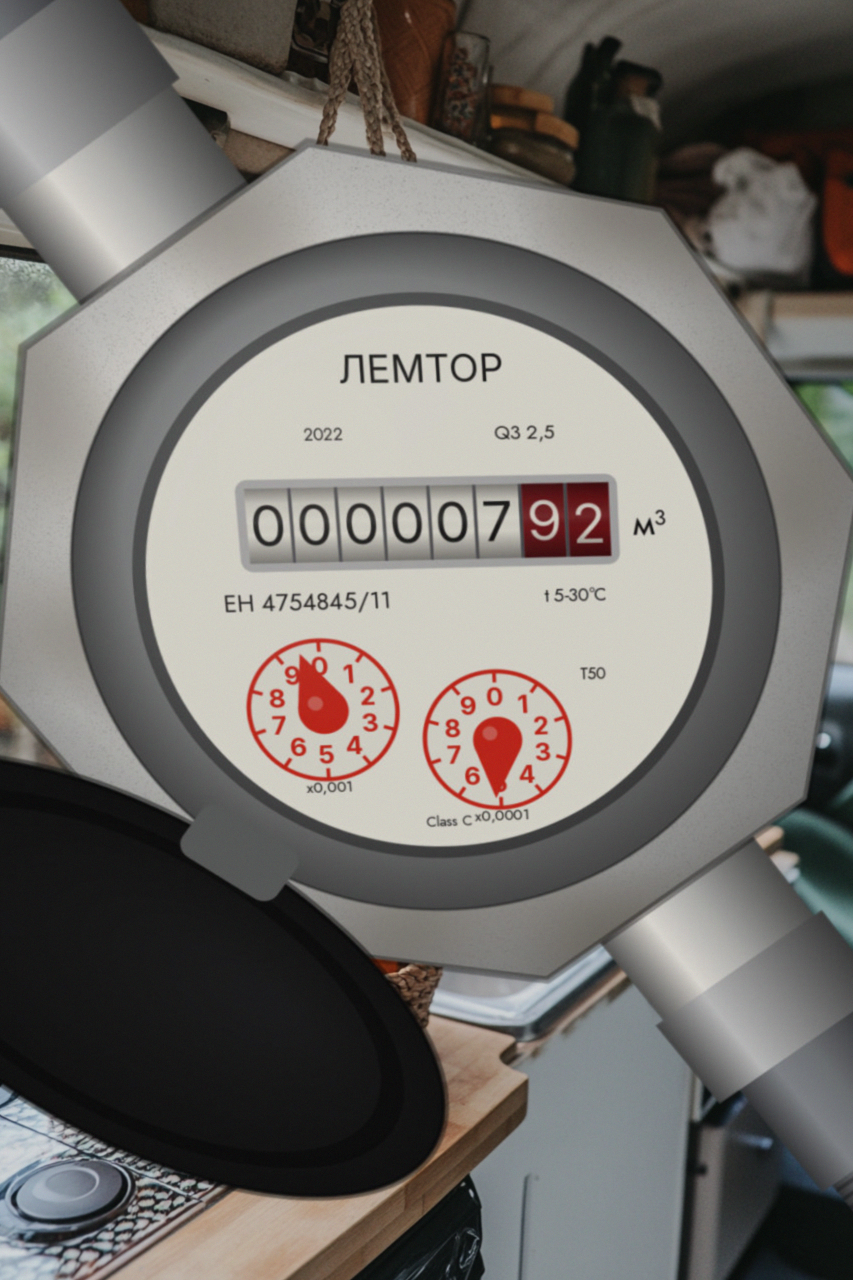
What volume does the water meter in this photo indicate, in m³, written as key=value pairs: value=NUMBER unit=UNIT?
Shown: value=7.9195 unit=m³
